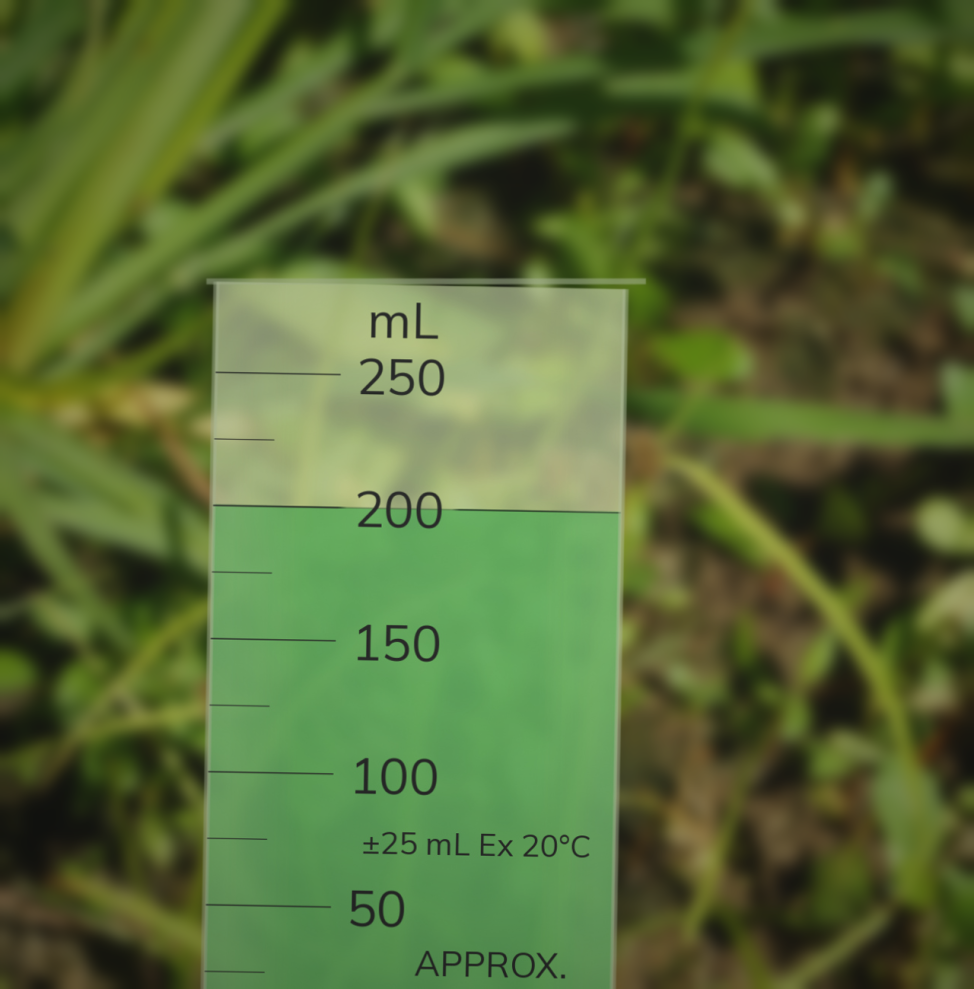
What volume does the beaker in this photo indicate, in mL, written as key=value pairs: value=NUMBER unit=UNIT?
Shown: value=200 unit=mL
